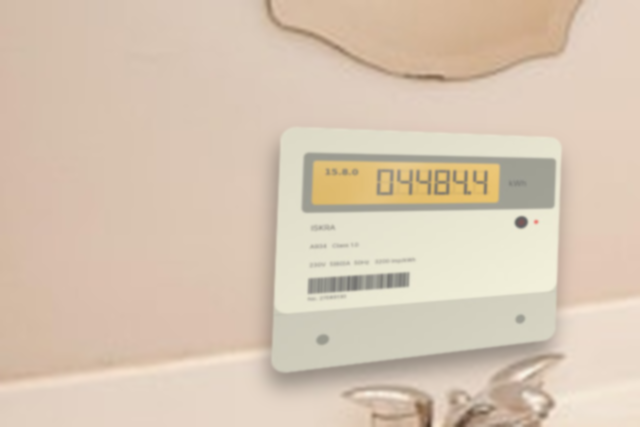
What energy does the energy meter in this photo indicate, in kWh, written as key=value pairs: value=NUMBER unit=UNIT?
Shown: value=4484.4 unit=kWh
